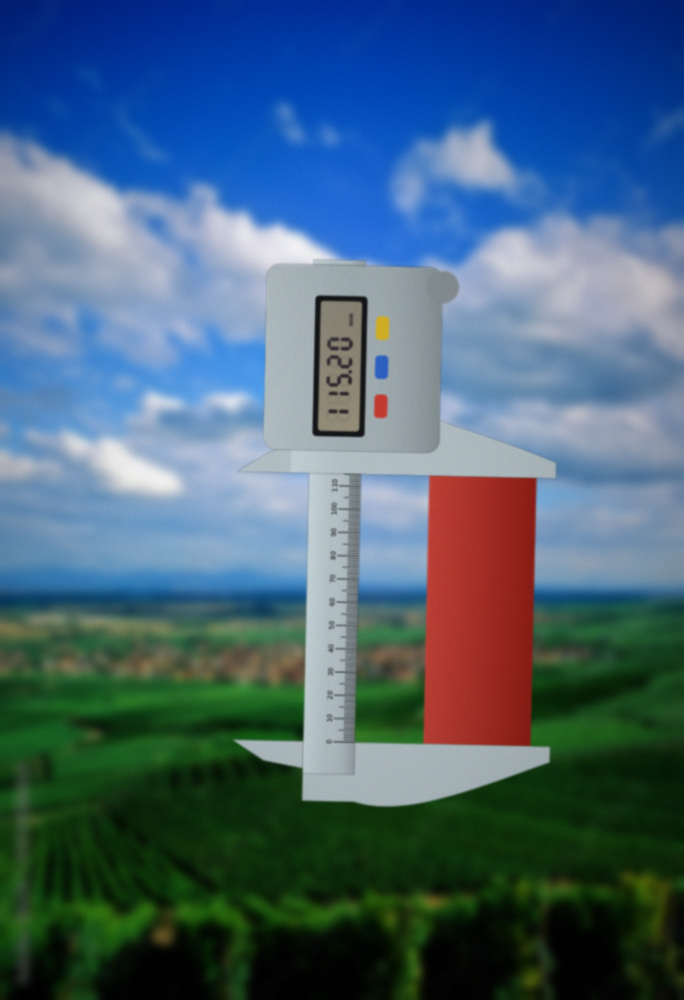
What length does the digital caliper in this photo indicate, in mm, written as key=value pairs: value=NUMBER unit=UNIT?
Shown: value=115.20 unit=mm
